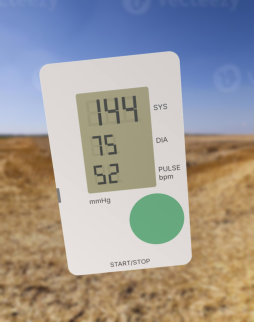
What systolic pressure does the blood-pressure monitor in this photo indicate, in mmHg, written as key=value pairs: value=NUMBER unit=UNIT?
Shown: value=144 unit=mmHg
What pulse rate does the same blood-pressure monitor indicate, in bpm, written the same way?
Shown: value=52 unit=bpm
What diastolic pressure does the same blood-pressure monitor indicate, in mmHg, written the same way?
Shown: value=75 unit=mmHg
